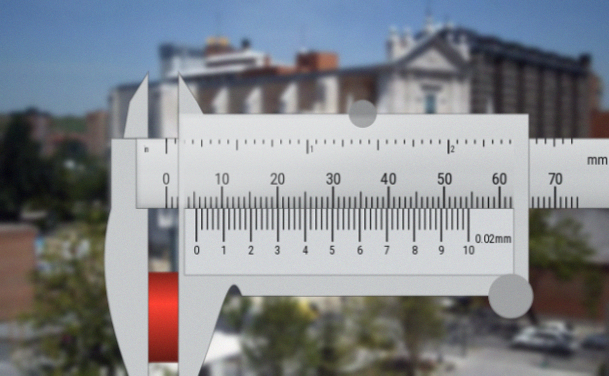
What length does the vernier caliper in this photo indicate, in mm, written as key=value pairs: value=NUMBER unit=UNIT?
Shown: value=5.4 unit=mm
